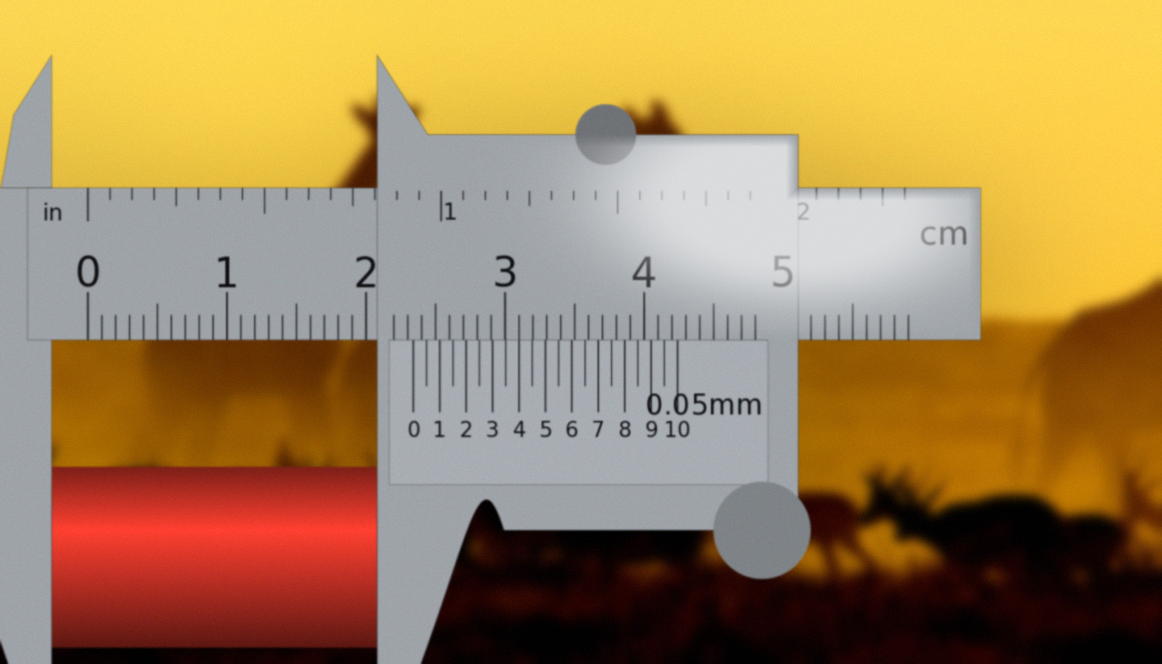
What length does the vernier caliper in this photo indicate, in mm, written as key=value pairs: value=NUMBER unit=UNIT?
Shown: value=23.4 unit=mm
